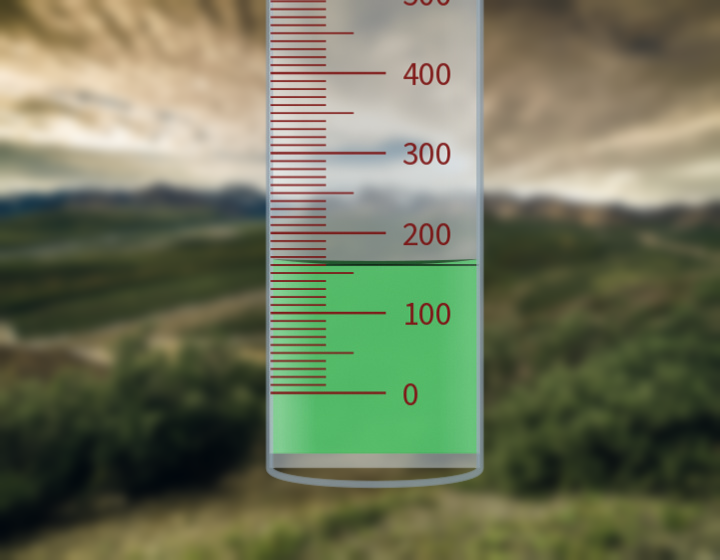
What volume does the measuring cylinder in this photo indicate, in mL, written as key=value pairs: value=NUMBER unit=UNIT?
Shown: value=160 unit=mL
